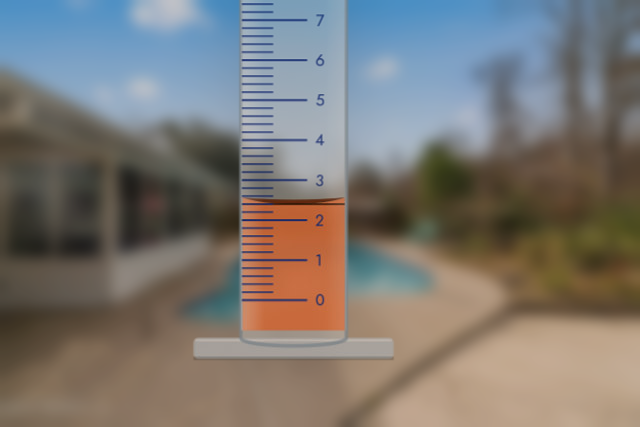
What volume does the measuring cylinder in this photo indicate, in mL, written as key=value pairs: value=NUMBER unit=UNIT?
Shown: value=2.4 unit=mL
